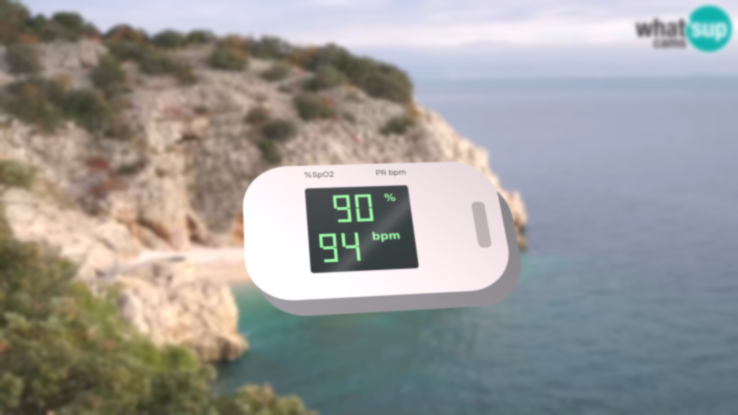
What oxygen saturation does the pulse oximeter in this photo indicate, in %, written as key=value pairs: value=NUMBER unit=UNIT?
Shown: value=90 unit=%
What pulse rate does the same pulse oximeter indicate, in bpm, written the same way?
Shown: value=94 unit=bpm
